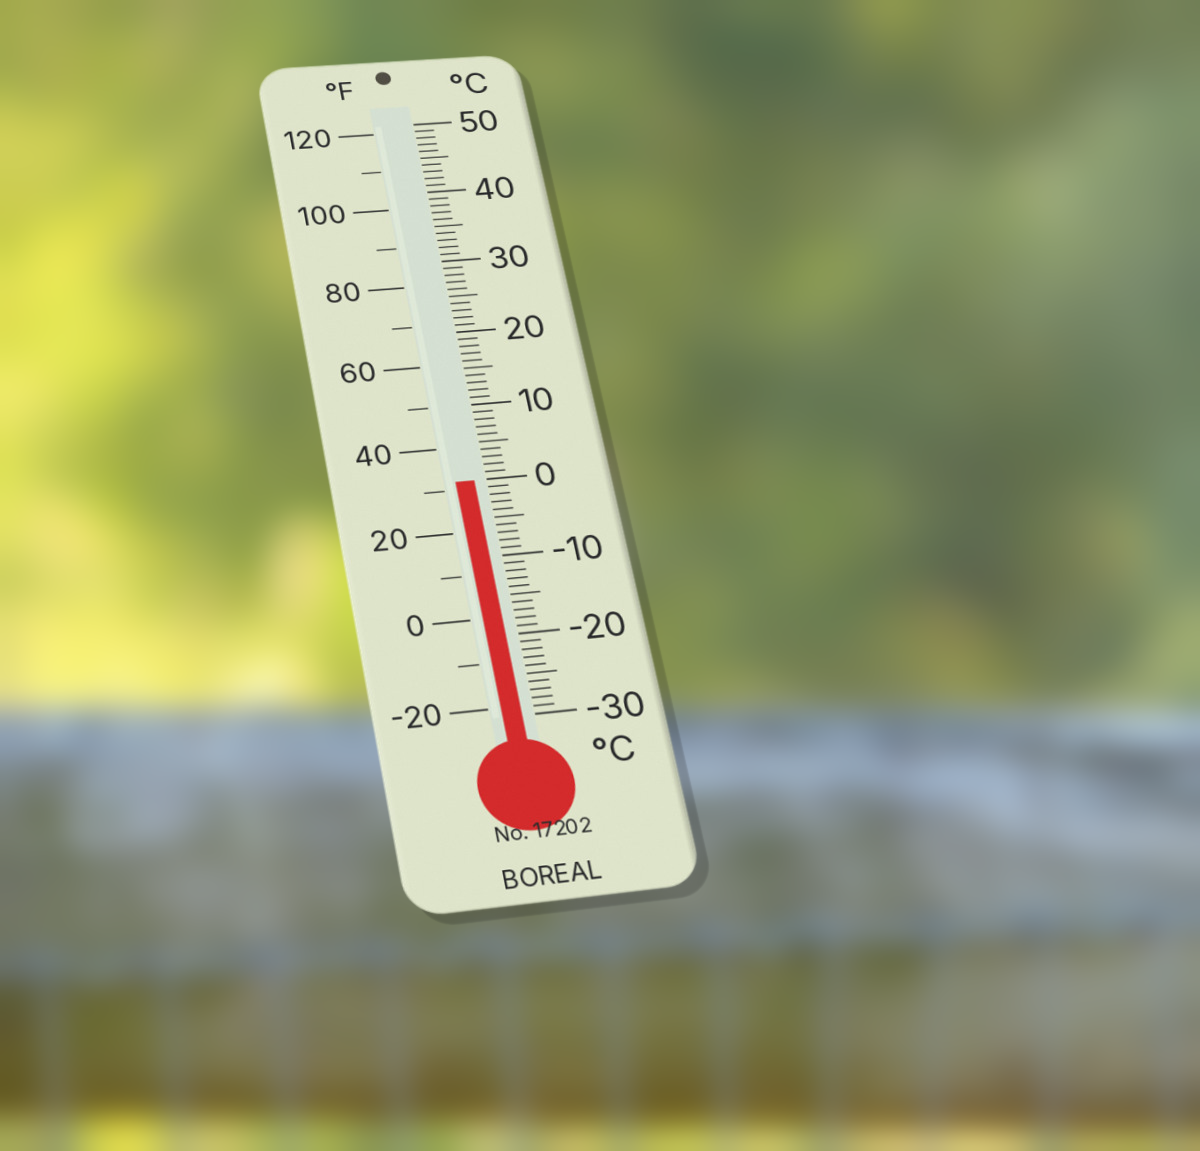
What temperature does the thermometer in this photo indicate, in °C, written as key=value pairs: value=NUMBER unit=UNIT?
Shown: value=0 unit=°C
